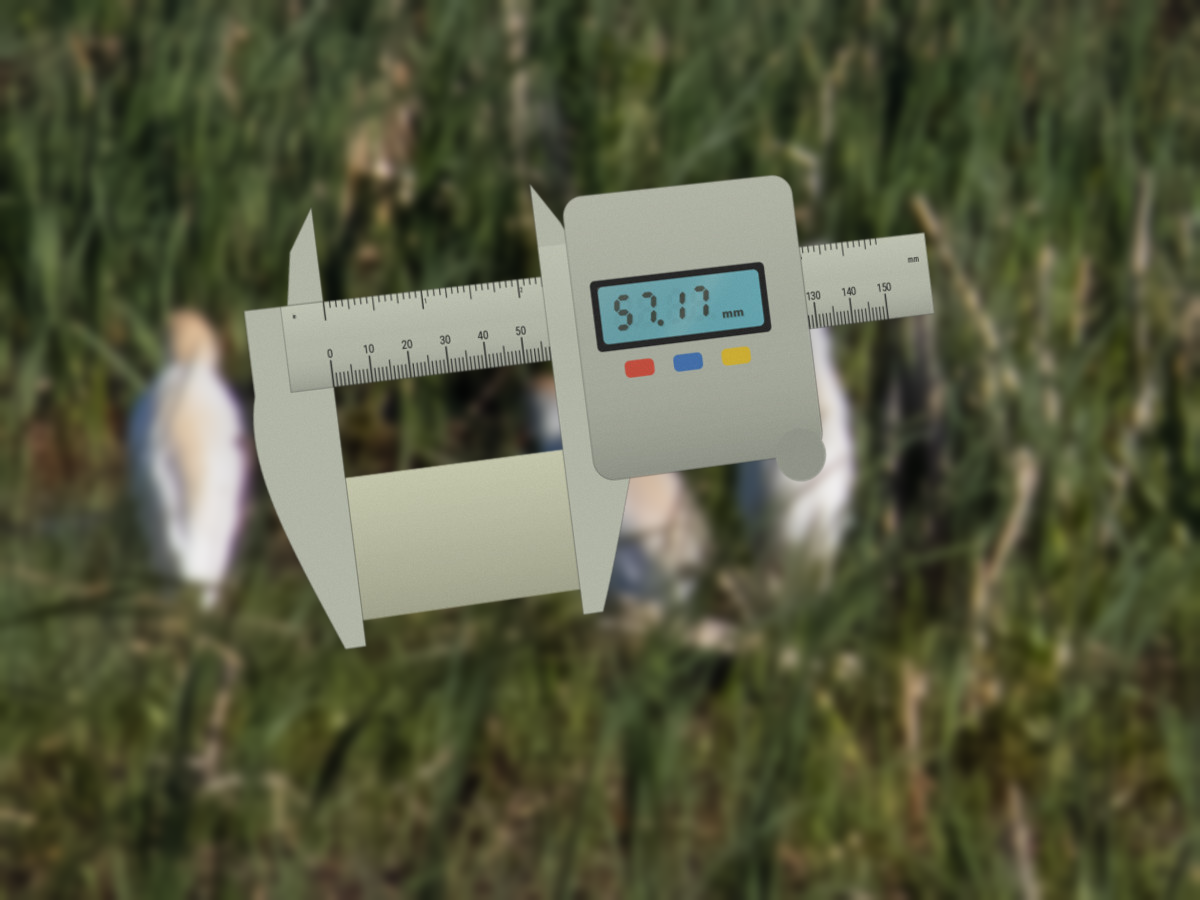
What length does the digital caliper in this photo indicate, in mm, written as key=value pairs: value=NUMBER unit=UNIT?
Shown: value=57.17 unit=mm
